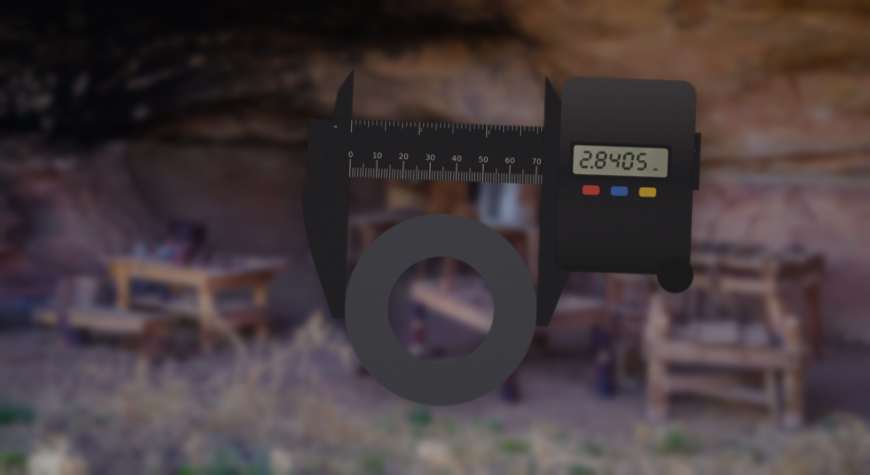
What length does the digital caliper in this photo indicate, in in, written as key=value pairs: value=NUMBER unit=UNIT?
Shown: value=2.8405 unit=in
